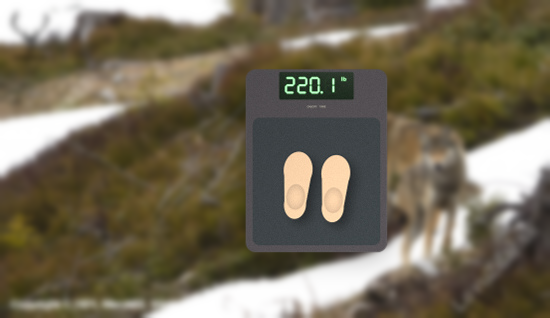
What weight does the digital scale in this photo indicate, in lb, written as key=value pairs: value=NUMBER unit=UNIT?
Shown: value=220.1 unit=lb
